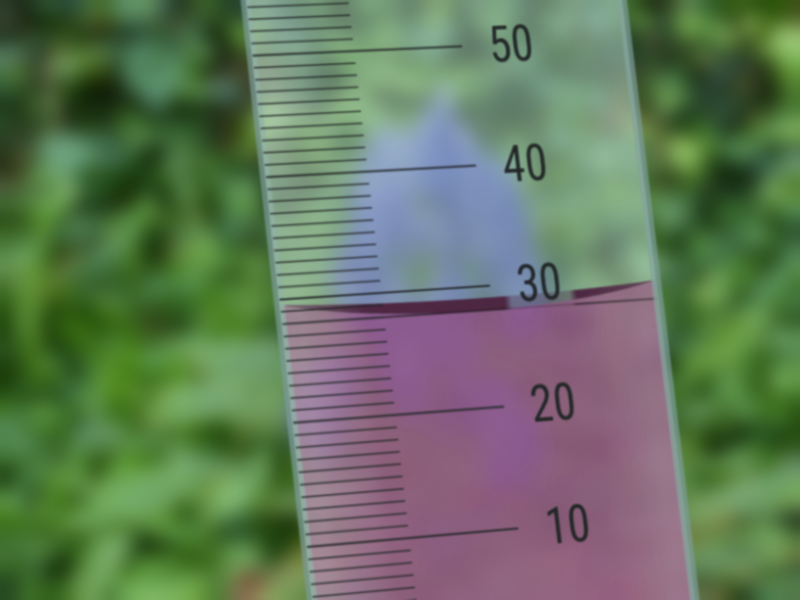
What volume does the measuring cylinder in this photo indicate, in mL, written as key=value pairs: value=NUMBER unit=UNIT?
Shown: value=28 unit=mL
